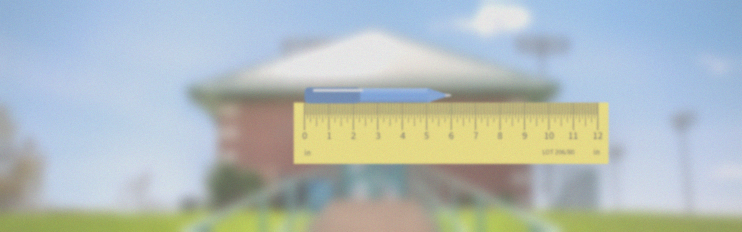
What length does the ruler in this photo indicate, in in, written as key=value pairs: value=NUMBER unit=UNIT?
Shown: value=6 unit=in
